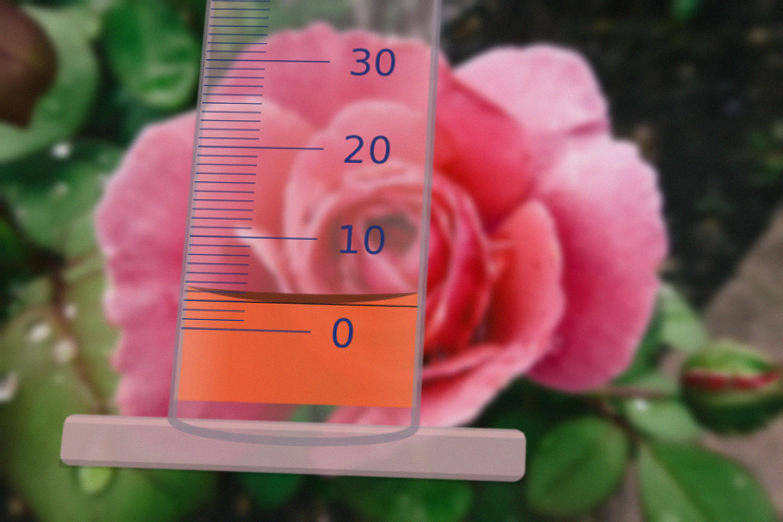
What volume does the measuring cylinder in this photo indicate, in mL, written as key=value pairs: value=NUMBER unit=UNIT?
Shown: value=3 unit=mL
